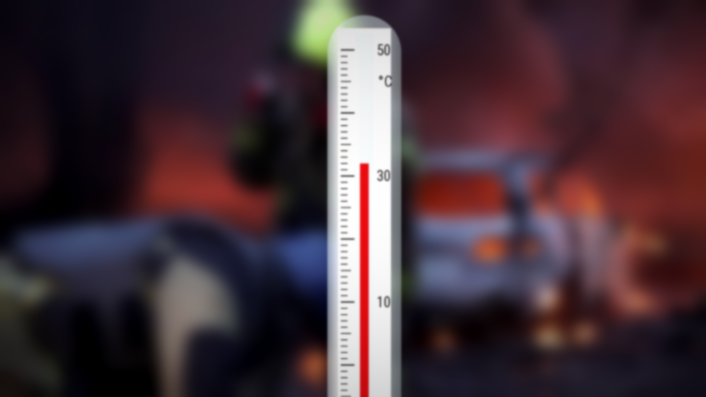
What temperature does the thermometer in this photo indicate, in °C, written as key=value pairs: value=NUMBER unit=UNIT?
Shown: value=32 unit=°C
